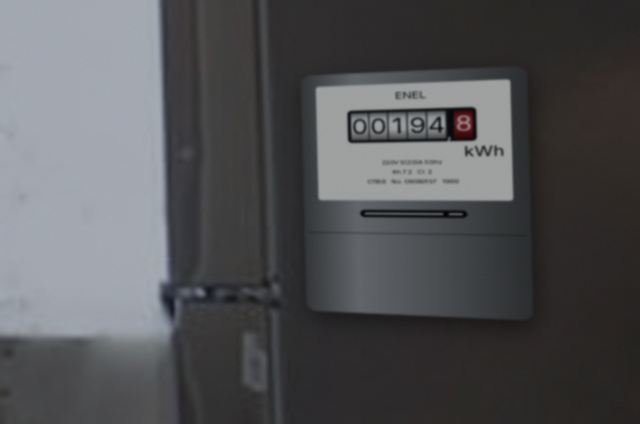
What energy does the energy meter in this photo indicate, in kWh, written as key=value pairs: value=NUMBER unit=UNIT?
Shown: value=194.8 unit=kWh
